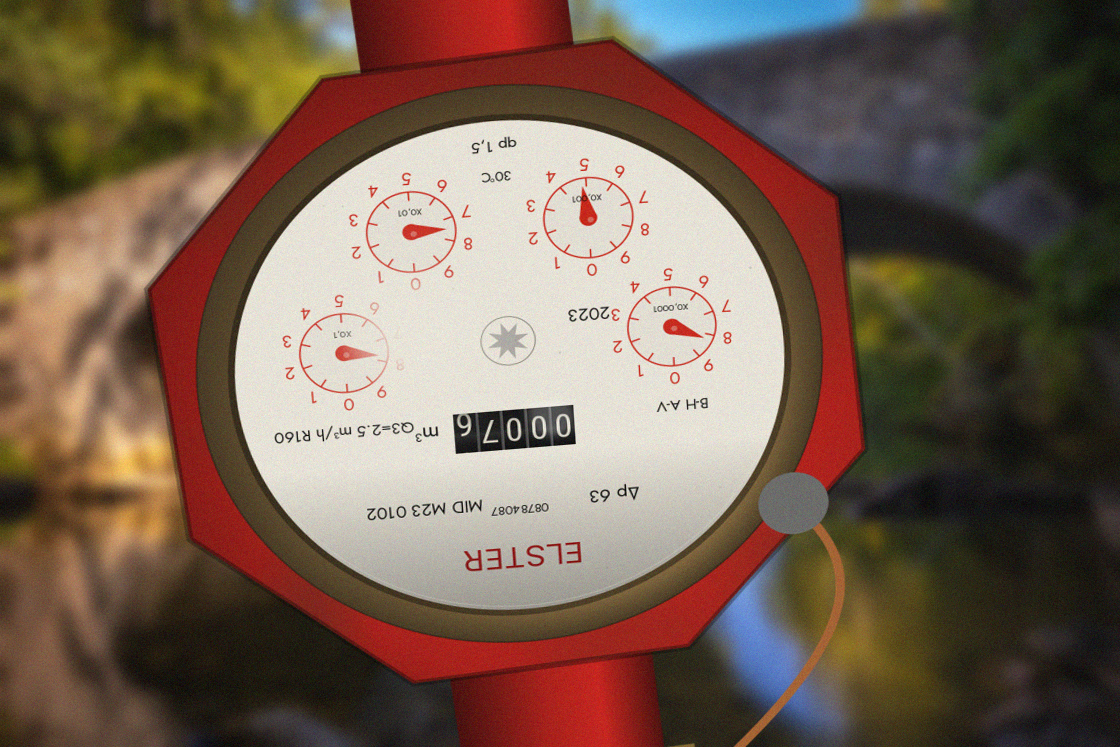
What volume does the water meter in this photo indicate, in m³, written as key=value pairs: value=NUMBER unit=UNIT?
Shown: value=75.7748 unit=m³
